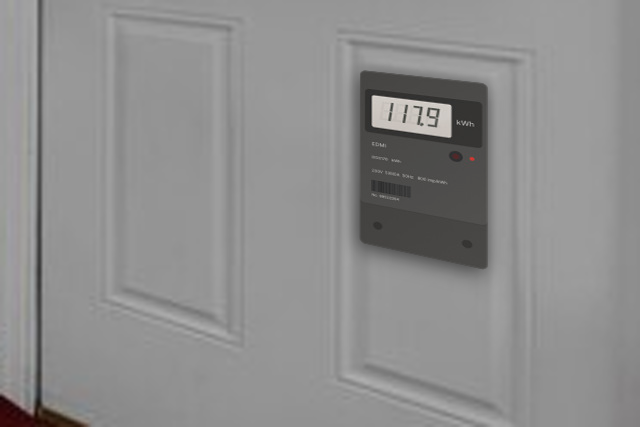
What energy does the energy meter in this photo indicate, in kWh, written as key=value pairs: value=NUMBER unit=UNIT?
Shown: value=117.9 unit=kWh
